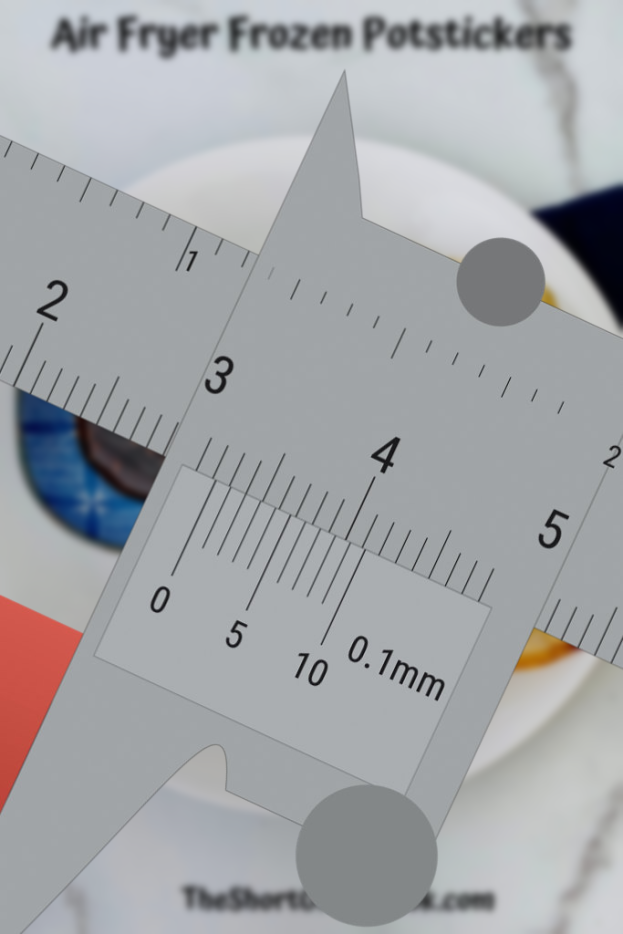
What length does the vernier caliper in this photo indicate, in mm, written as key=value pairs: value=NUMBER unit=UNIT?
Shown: value=32.2 unit=mm
